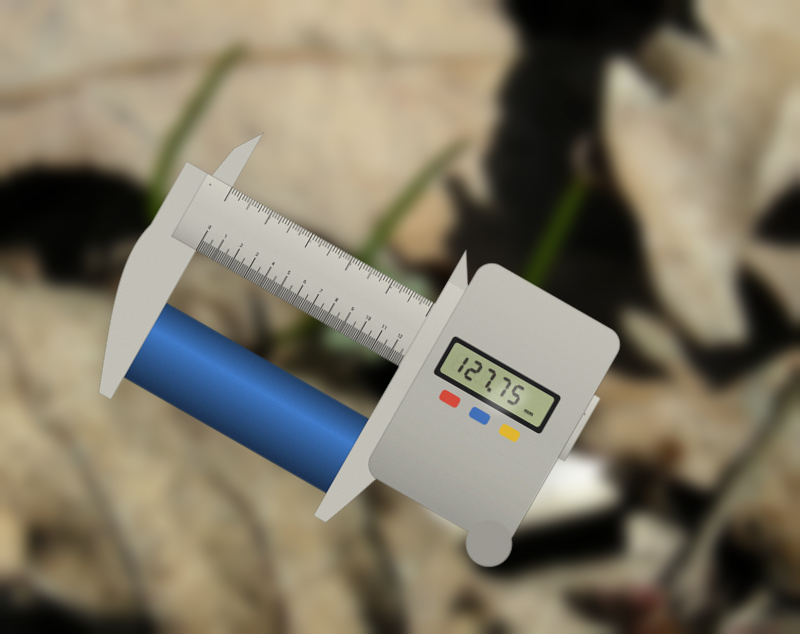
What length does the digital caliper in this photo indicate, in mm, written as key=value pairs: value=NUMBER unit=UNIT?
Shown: value=127.75 unit=mm
